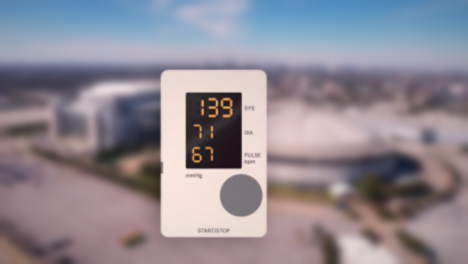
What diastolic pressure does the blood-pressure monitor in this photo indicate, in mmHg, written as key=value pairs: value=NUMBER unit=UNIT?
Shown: value=71 unit=mmHg
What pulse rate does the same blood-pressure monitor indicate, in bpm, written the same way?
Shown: value=67 unit=bpm
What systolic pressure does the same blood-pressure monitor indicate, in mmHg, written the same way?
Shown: value=139 unit=mmHg
